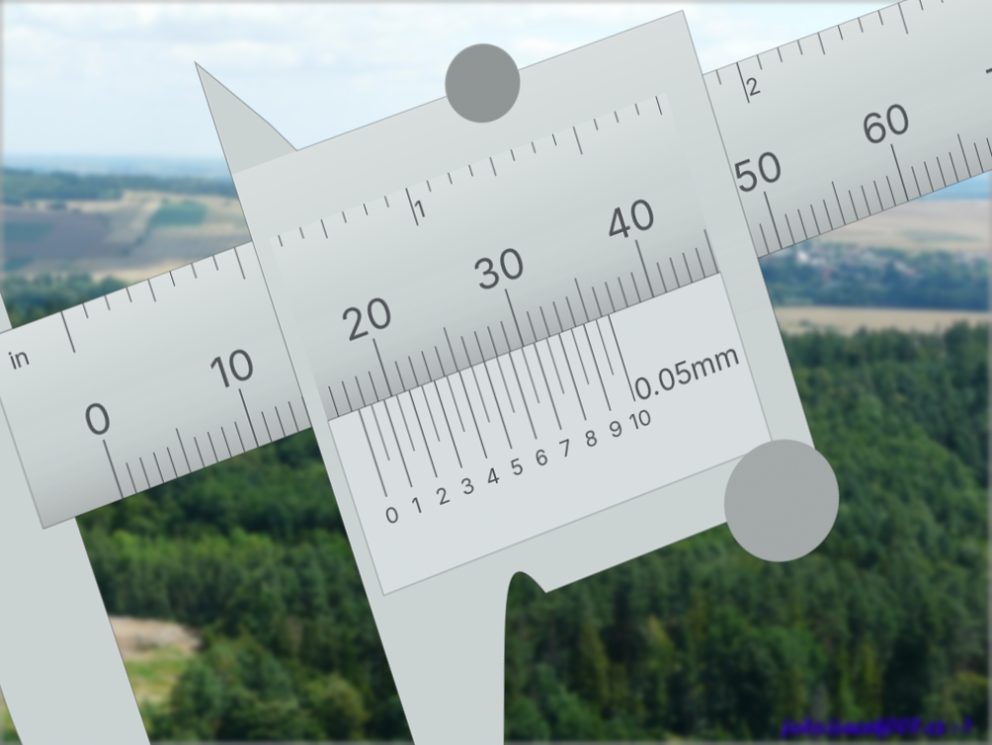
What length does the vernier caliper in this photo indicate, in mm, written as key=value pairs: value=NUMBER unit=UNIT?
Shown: value=17.5 unit=mm
